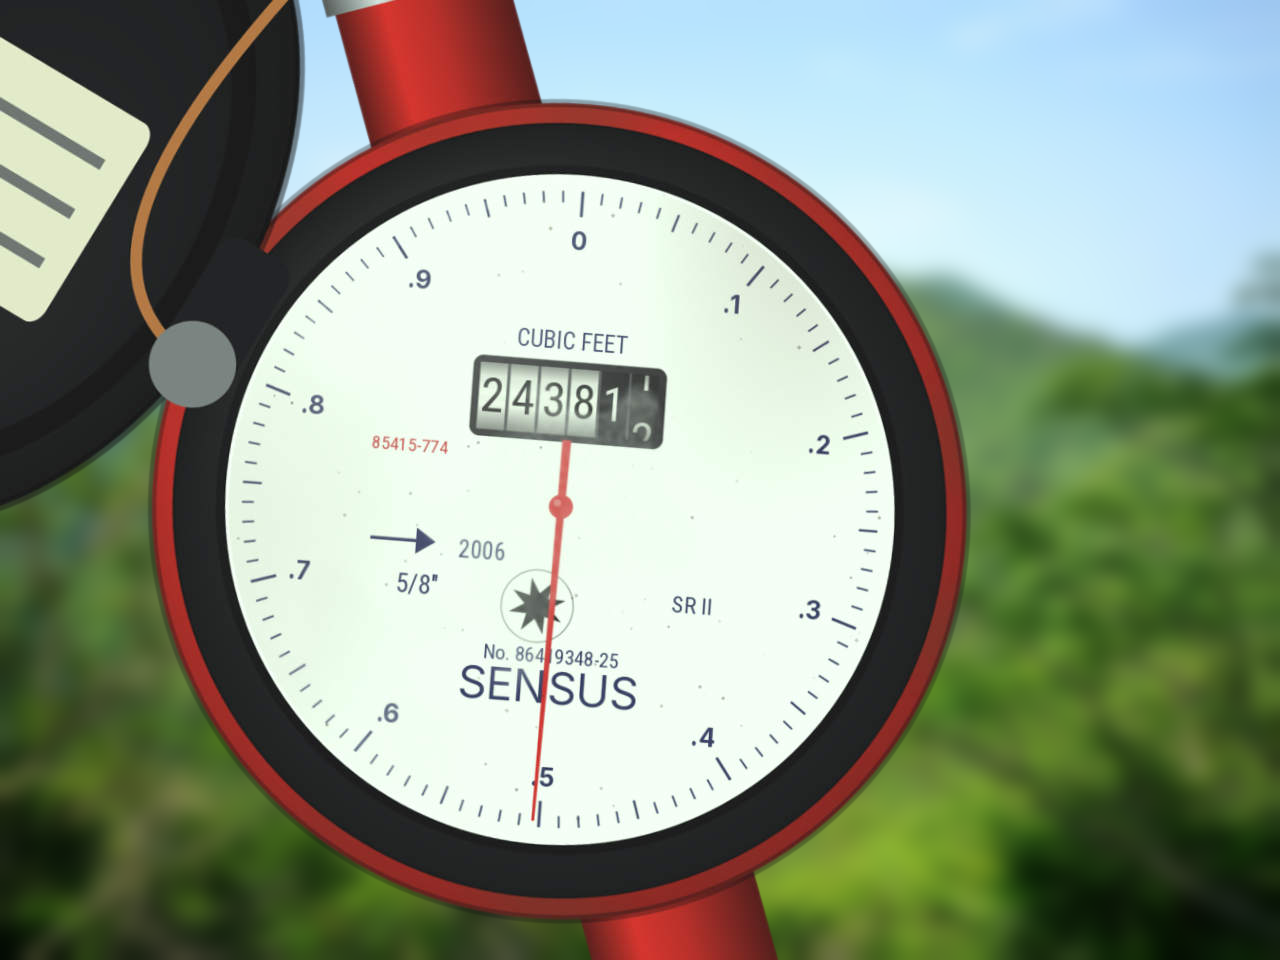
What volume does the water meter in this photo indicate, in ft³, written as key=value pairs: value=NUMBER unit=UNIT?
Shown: value=243811.50 unit=ft³
